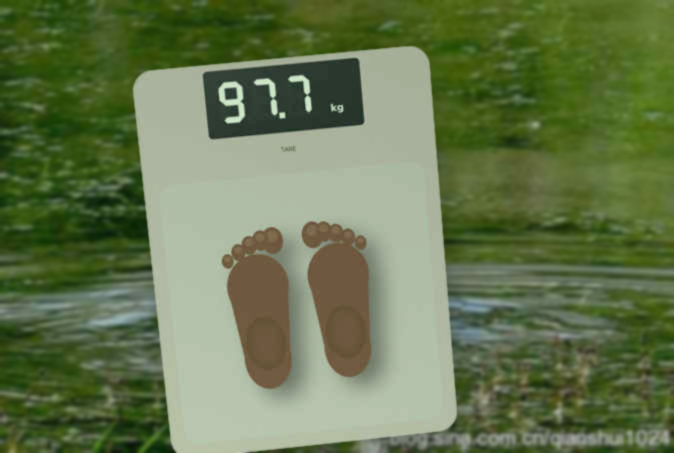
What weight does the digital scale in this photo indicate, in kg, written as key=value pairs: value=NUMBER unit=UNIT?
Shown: value=97.7 unit=kg
